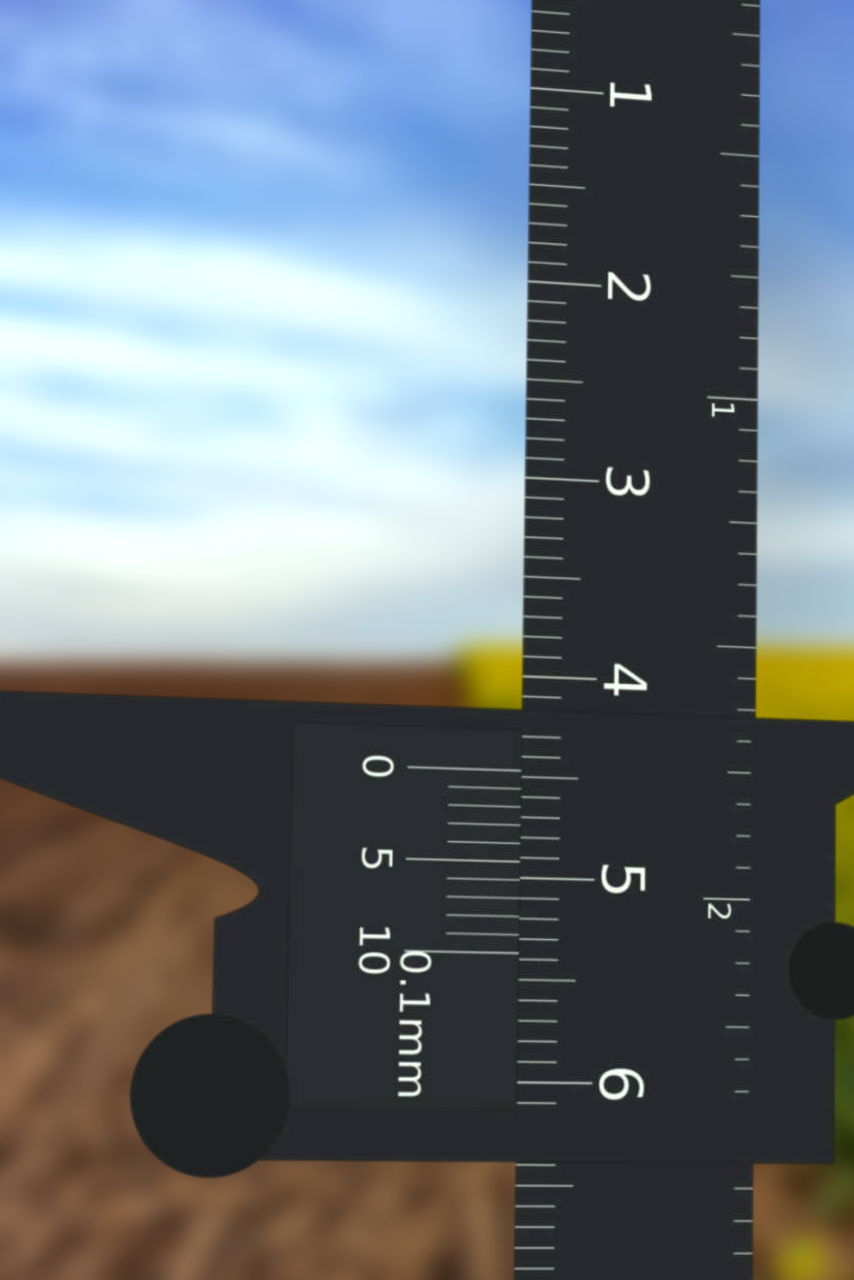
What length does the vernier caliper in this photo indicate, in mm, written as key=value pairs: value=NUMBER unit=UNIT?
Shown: value=44.7 unit=mm
